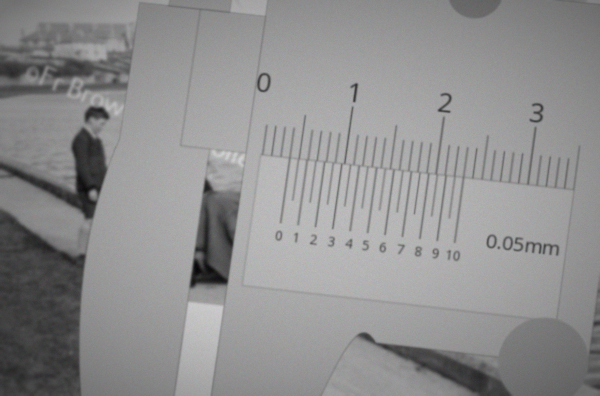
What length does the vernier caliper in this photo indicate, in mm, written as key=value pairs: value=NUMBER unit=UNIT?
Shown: value=4.0 unit=mm
